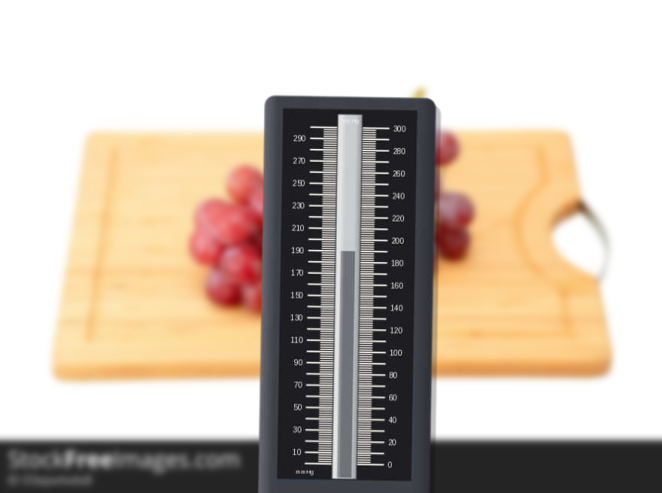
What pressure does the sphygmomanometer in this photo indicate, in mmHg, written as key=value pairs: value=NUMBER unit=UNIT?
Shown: value=190 unit=mmHg
